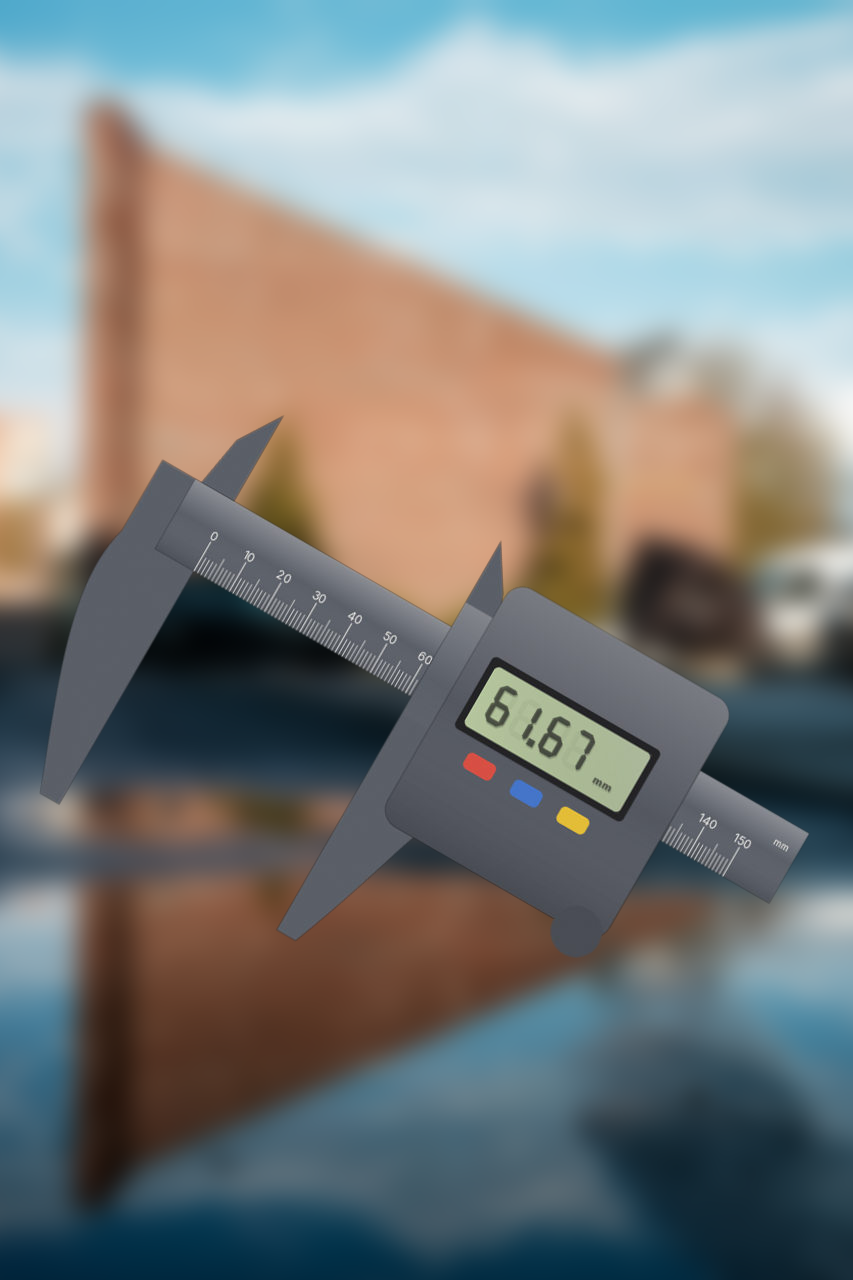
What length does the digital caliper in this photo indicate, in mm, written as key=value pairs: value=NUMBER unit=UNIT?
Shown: value=61.67 unit=mm
